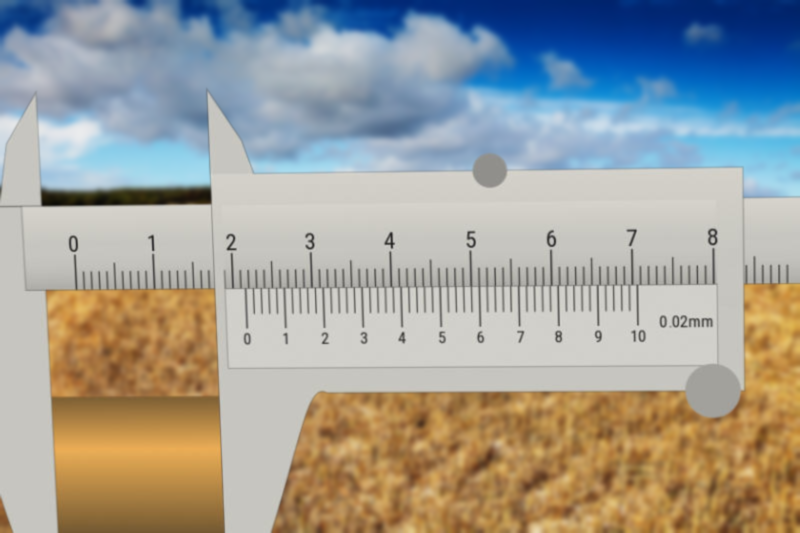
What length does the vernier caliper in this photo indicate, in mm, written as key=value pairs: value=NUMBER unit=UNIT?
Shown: value=21.6 unit=mm
